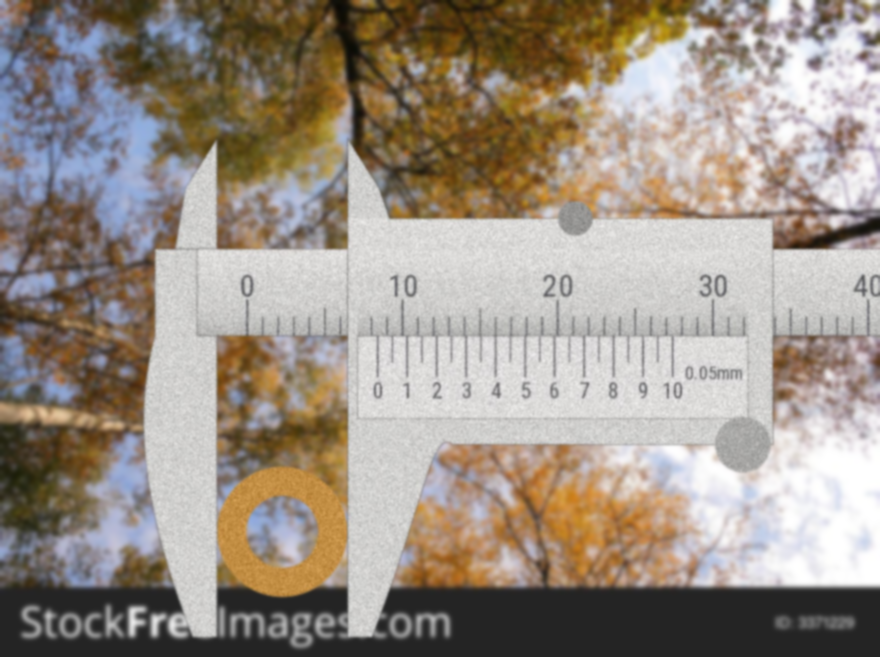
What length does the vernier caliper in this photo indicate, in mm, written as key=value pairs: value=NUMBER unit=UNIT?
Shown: value=8.4 unit=mm
